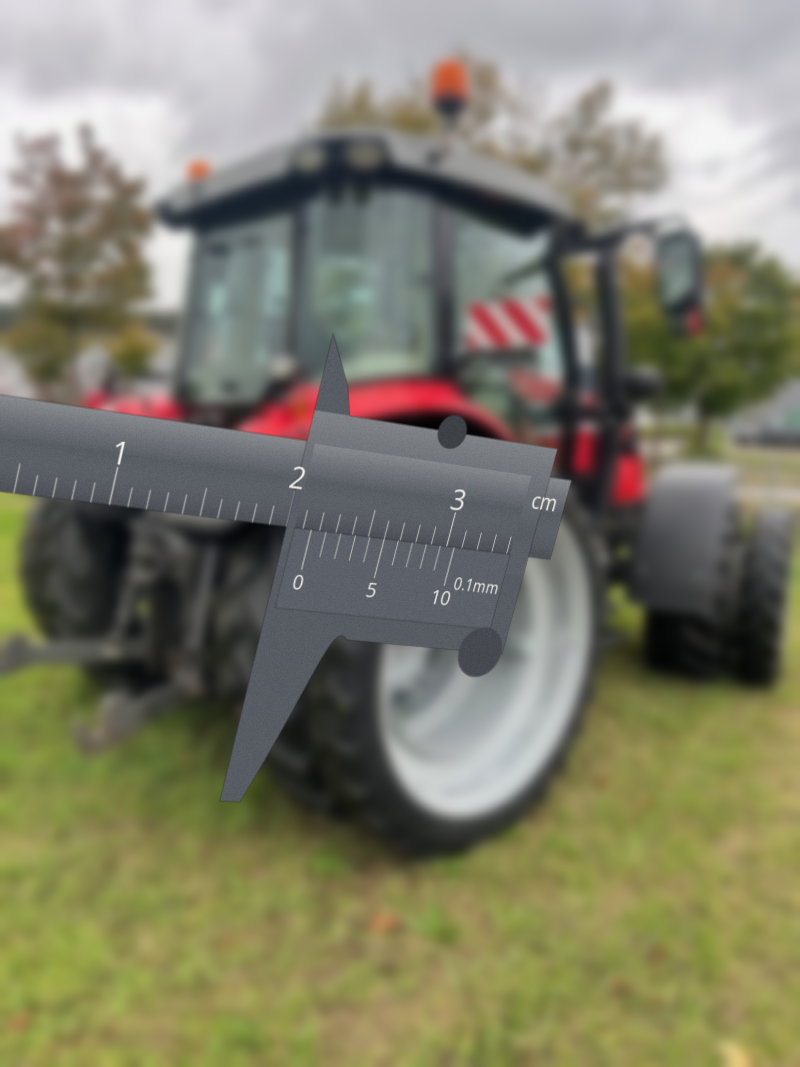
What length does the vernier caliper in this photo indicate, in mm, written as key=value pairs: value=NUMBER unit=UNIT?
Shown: value=21.5 unit=mm
